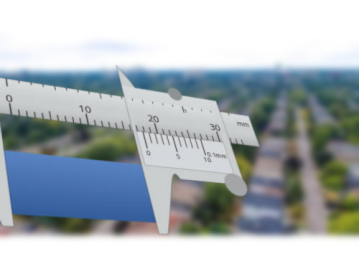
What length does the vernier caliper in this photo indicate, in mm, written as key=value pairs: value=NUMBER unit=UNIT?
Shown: value=17.8 unit=mm
